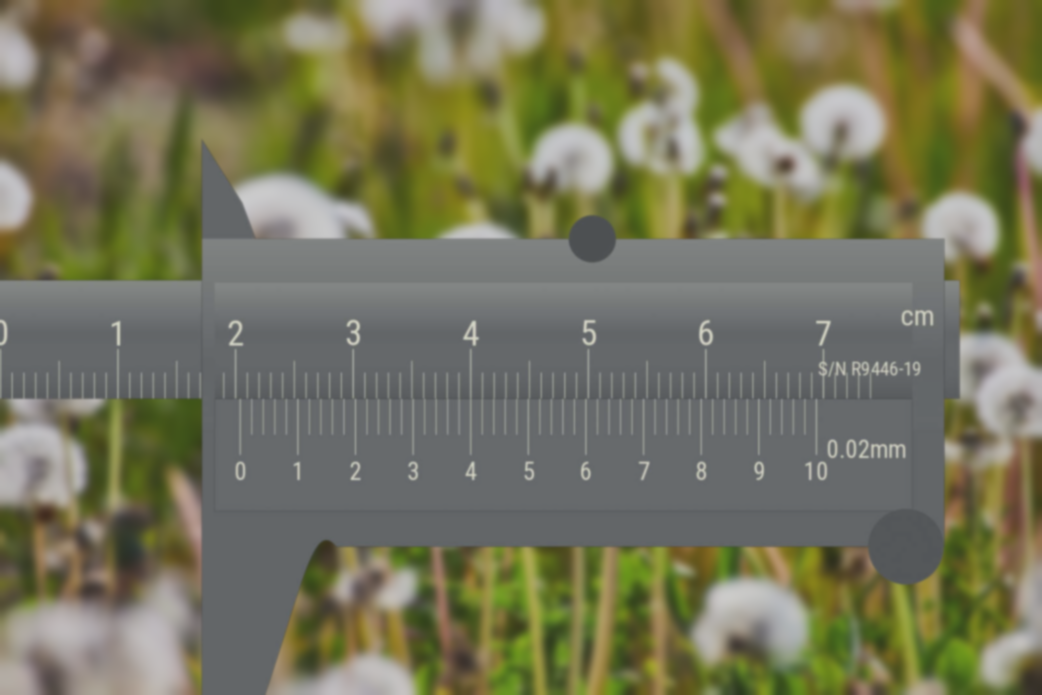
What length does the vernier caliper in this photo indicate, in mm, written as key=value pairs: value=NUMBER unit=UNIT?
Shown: value=20.4 unit=mm
